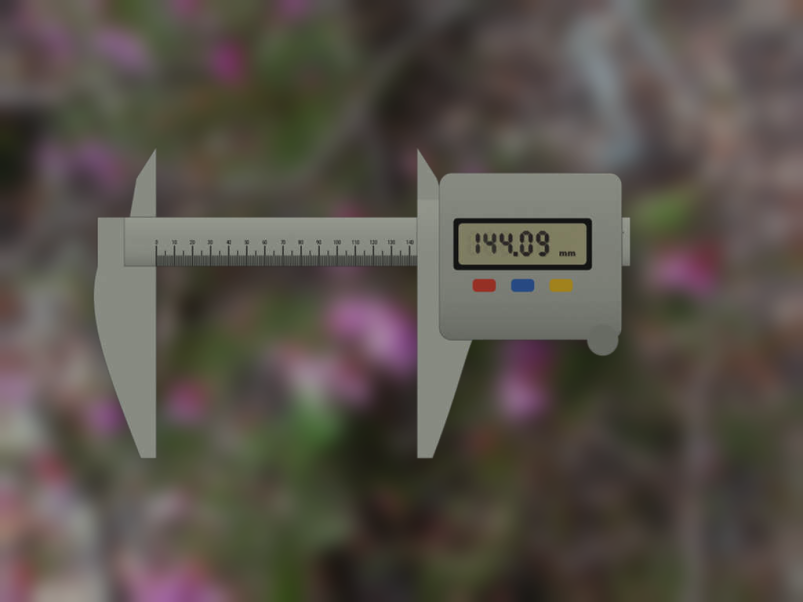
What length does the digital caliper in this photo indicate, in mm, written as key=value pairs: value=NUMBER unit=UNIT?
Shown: value=144.09 unit=mm
